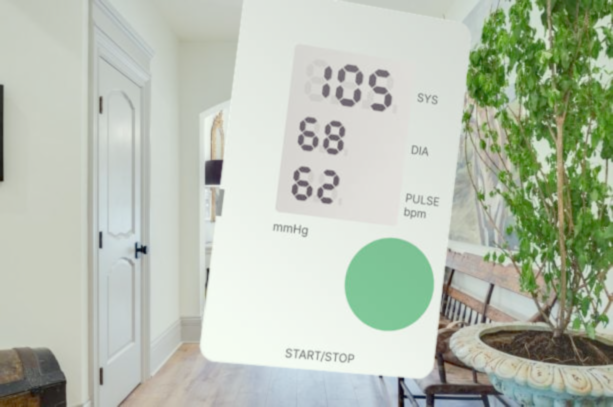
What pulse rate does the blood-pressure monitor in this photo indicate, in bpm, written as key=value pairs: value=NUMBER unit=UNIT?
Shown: value=62 unit=bpm
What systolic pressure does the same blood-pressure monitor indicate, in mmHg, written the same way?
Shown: value=105 unit=mmHg
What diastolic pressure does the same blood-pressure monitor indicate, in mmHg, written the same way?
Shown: value=68 unit=mmHg
